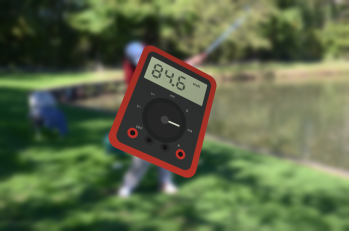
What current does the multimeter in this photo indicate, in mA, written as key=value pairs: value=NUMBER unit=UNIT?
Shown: value=84.6 unit=mA
